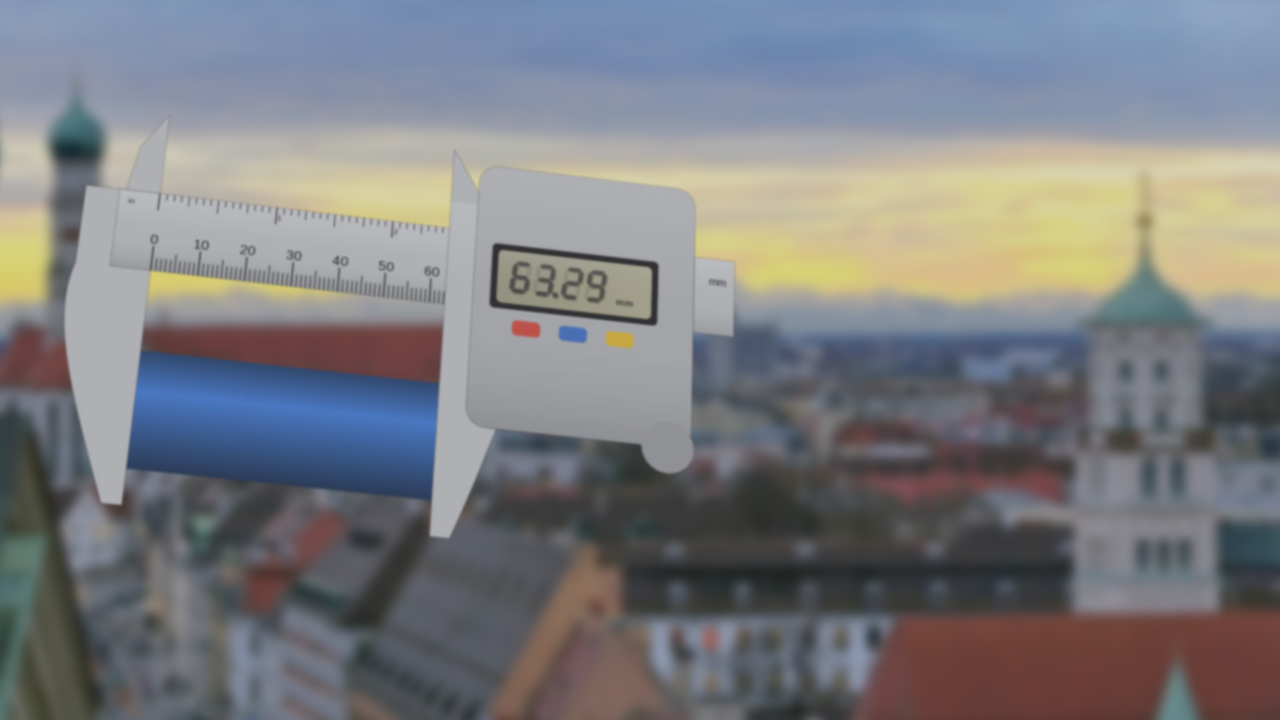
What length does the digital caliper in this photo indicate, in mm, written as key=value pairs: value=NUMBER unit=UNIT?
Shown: value=63.29 unit=mm
